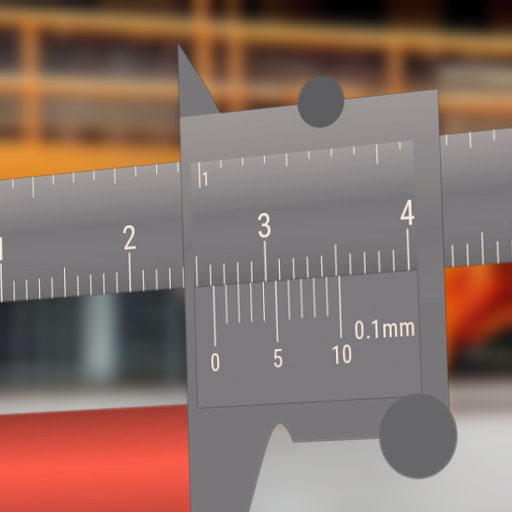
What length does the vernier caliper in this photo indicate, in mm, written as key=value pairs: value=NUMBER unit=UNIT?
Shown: value=26.2 unit=mm
